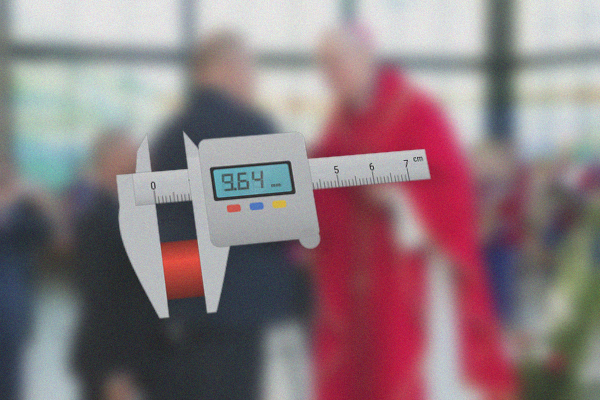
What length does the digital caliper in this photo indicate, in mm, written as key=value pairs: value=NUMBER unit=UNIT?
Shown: value=9.64 unit=mm
